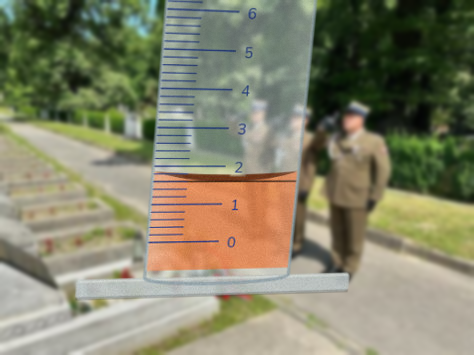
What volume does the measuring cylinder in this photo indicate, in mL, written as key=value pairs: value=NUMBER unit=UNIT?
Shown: value=1.6 unit=mL
